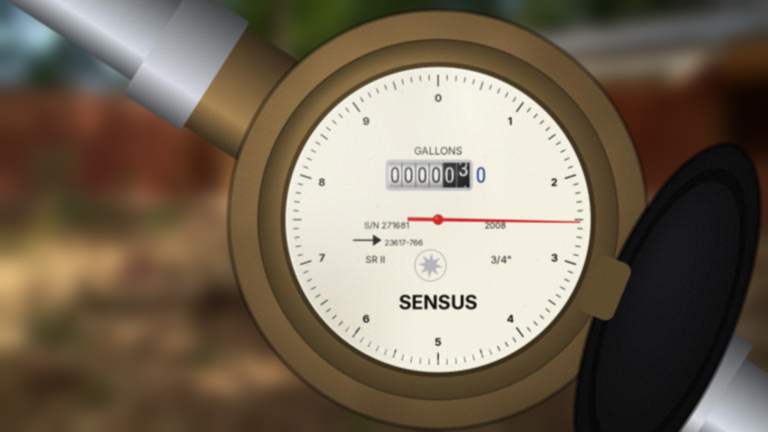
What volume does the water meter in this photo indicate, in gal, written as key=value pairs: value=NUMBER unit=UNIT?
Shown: value=32.5 unit=gal
